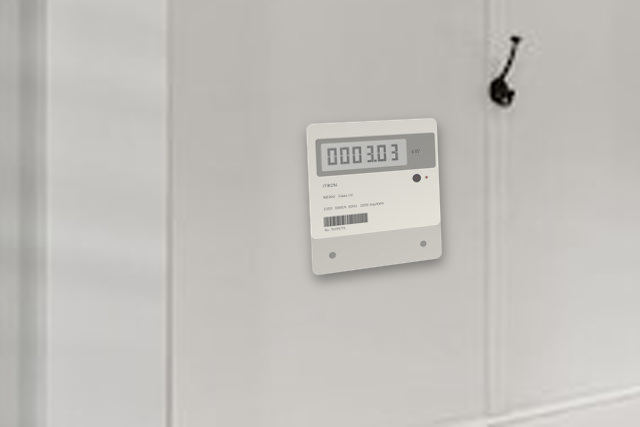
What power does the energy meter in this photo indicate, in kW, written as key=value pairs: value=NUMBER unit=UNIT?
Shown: value=3.03 unit=kW
